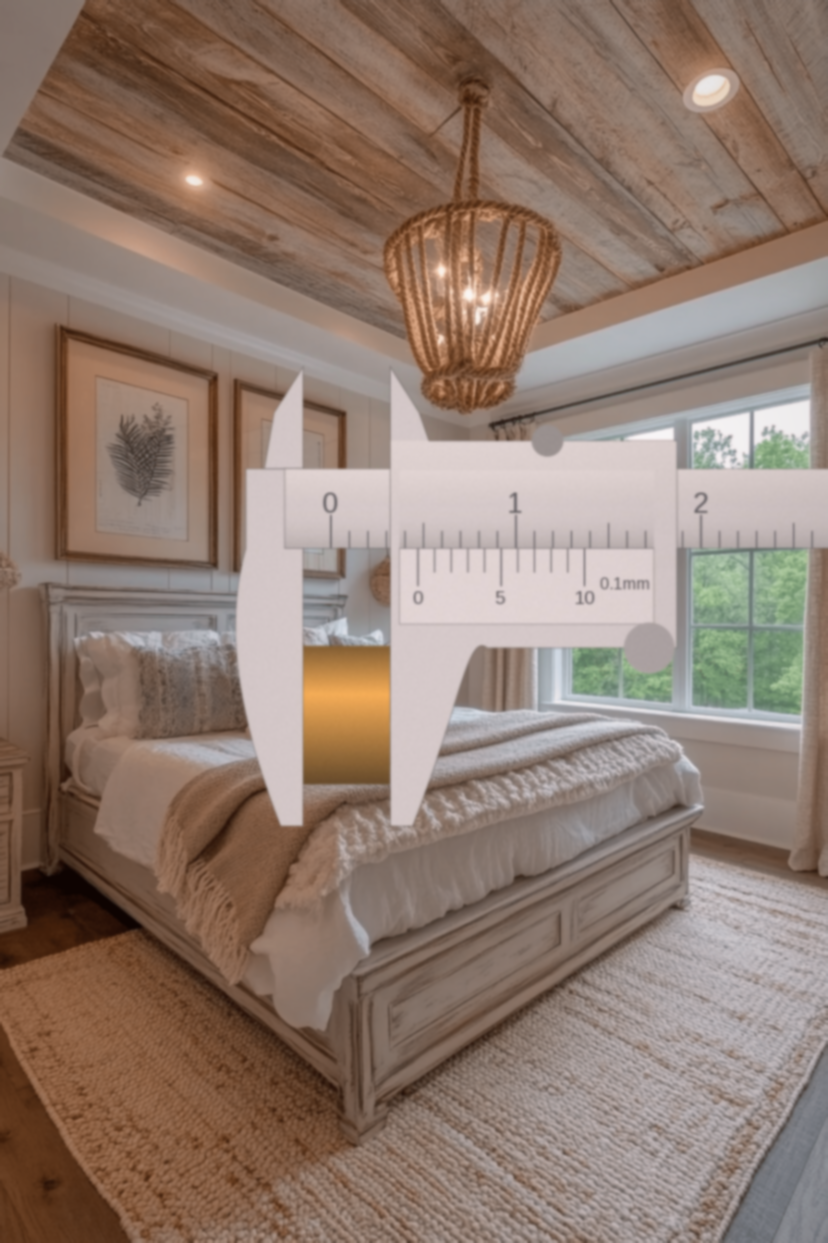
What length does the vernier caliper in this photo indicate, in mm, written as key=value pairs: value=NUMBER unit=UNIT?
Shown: value=4.7 unit=mm
